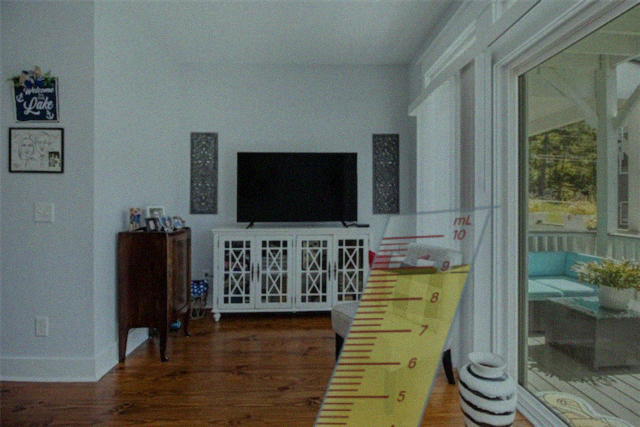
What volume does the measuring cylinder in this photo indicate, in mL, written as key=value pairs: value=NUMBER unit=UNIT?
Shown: value=8.8 unit=mL
